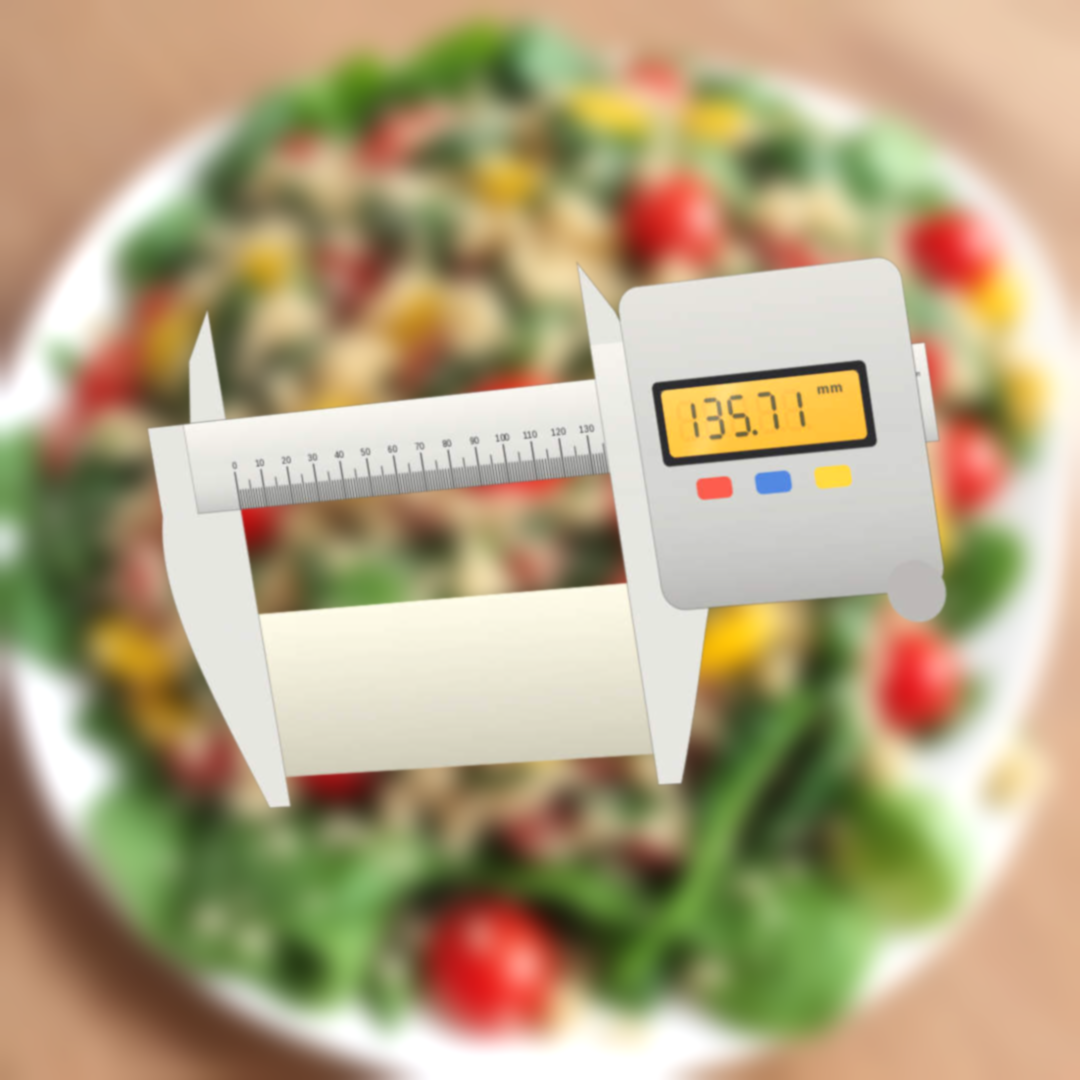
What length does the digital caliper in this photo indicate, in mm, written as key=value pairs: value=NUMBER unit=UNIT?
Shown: value=135.71 unit=mm
